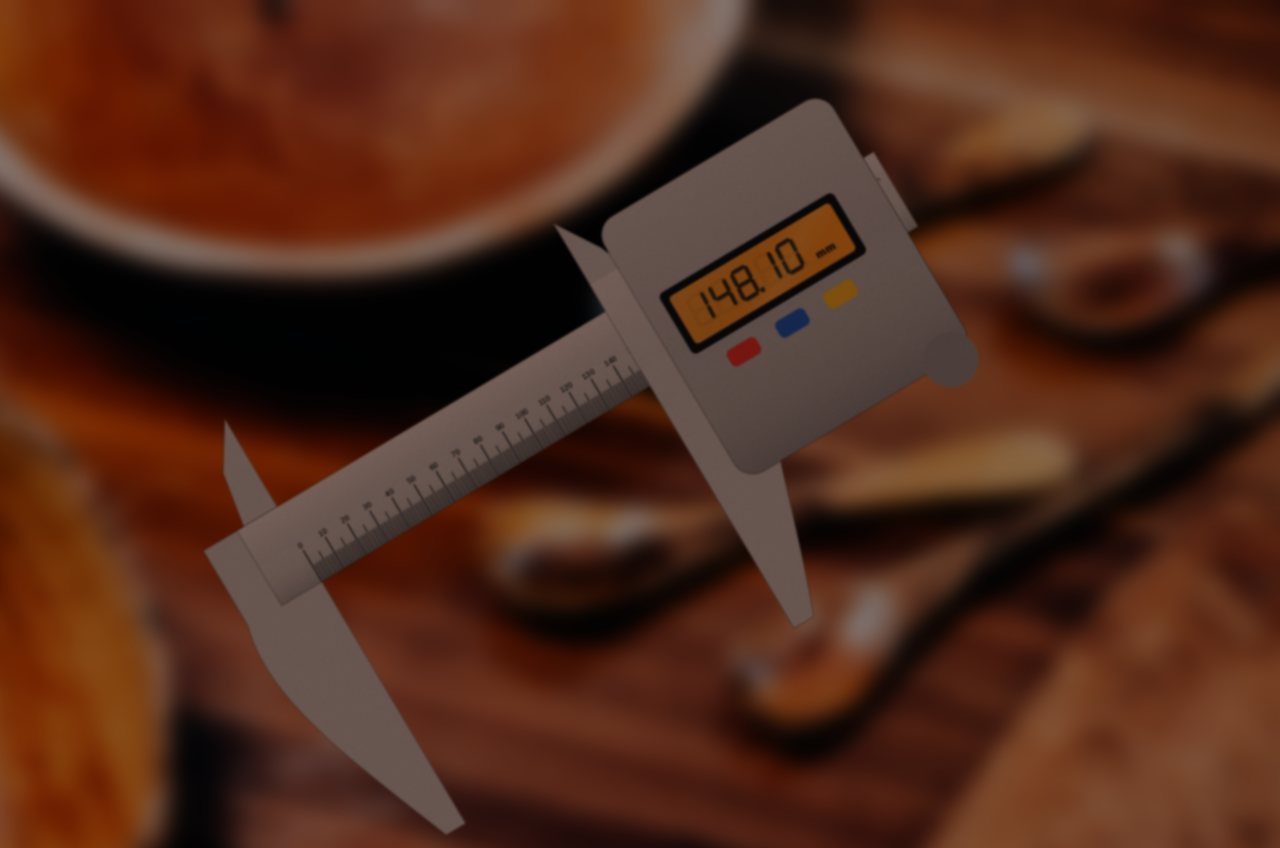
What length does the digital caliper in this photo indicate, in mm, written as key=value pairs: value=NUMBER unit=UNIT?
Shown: value=148.10 unit=mm
